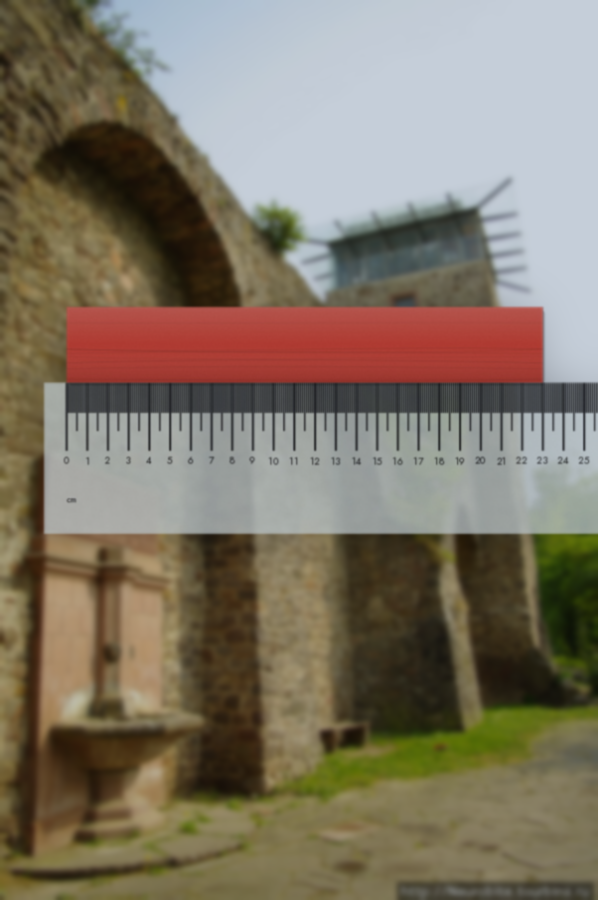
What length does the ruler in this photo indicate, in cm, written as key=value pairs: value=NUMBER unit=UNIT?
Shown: value=23 unit=cm
